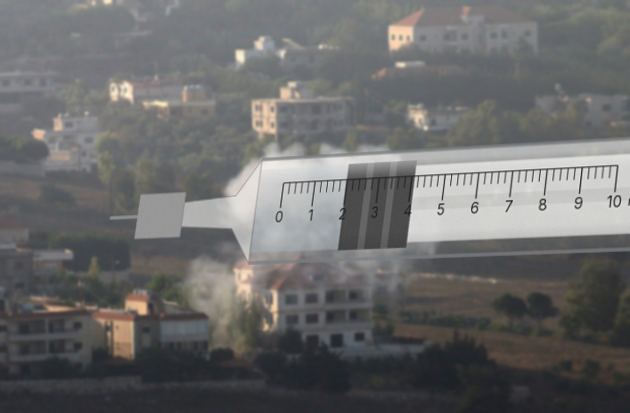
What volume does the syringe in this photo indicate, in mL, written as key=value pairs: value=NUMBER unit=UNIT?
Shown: value=2 unit=mL
